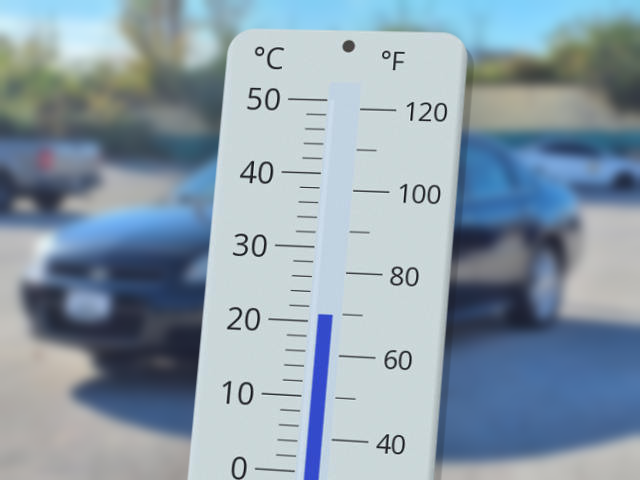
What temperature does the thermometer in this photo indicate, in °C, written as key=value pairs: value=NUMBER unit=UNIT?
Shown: value=21 unit=°C
